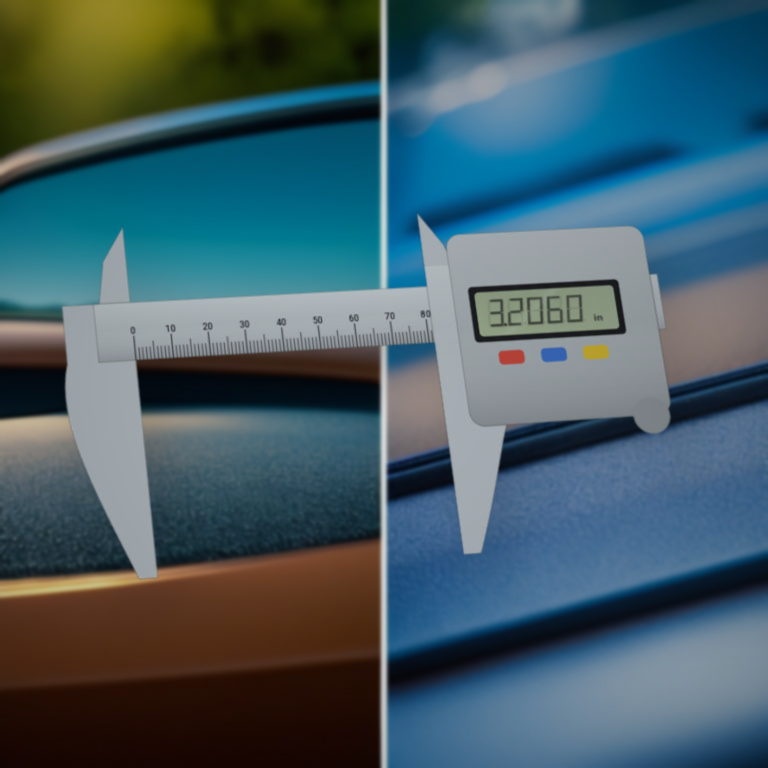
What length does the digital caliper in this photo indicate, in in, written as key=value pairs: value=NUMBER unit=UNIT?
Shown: value=3.2060 unit=in
